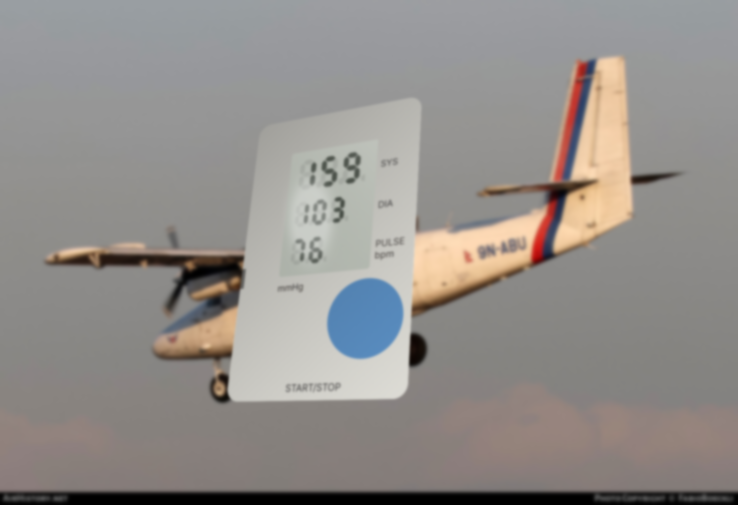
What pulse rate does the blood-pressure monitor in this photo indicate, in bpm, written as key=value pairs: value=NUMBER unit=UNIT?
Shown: value=76 unit=bpm
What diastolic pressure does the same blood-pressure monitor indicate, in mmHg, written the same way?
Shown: value=103 unit=mmHg
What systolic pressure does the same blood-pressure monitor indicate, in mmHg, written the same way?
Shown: value=159 unit=mmHg
